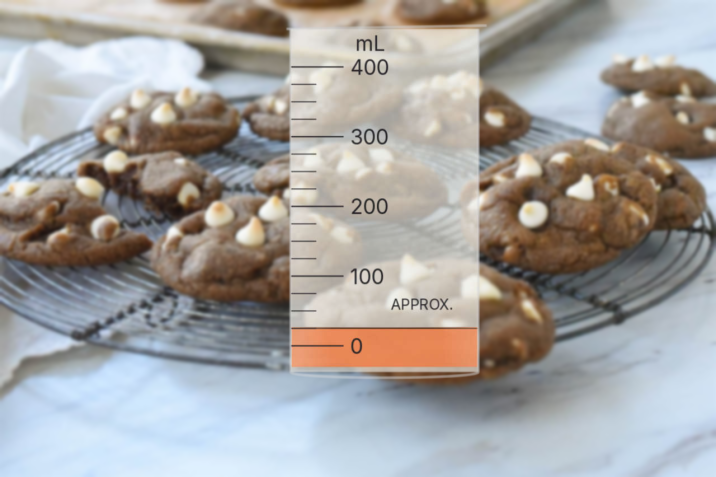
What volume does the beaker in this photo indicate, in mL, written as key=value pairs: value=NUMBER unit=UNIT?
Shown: value=25 unit=mL
